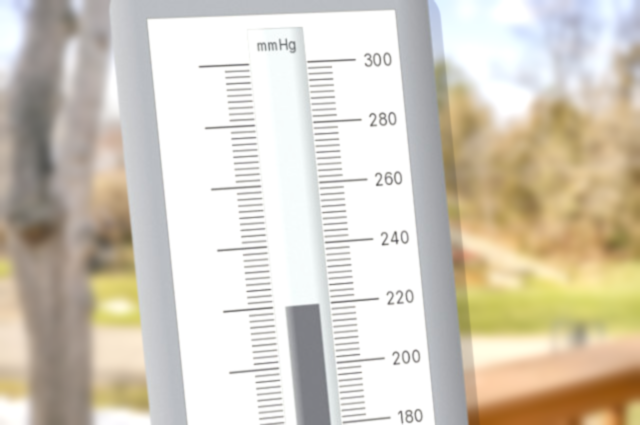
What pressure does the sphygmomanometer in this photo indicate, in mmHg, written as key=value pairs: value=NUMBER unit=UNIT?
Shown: value=220 unit=mmHg
